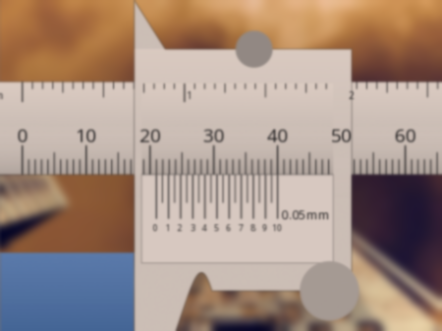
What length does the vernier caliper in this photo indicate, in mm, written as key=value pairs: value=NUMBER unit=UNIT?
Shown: value=21.0 unit=mm
